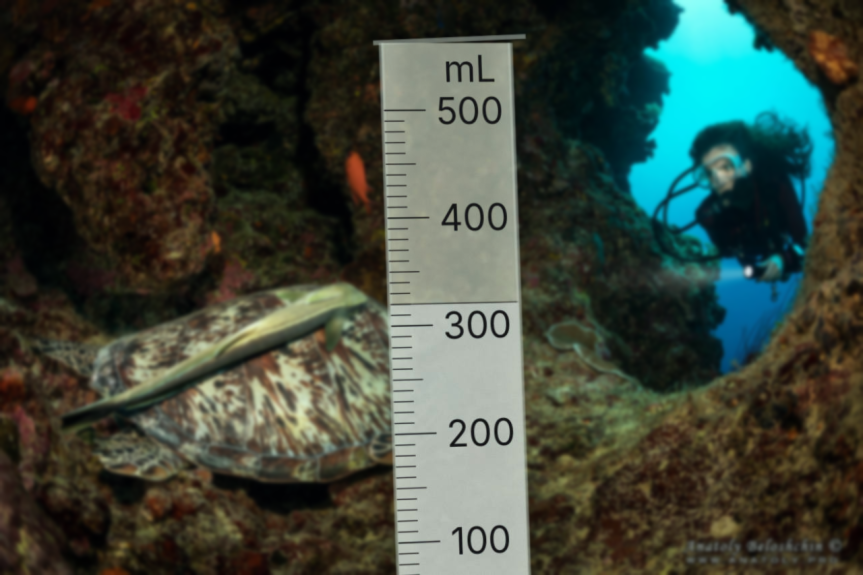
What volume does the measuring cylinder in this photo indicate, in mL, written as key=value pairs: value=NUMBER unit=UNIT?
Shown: value=320 unit=mL
